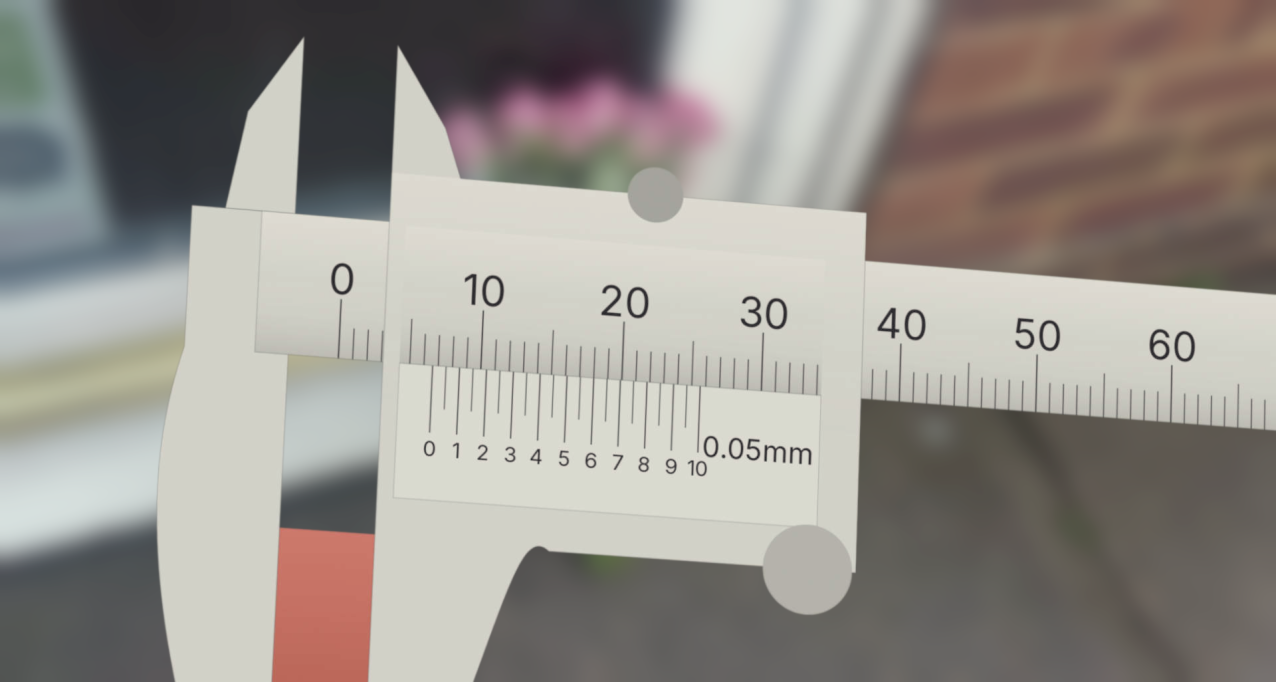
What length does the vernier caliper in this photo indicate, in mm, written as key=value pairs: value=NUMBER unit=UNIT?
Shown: value=6.6 unit=mm
